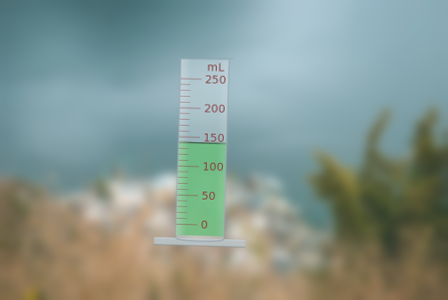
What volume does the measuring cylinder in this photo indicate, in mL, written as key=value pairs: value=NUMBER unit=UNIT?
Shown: value=140 unit=mL
